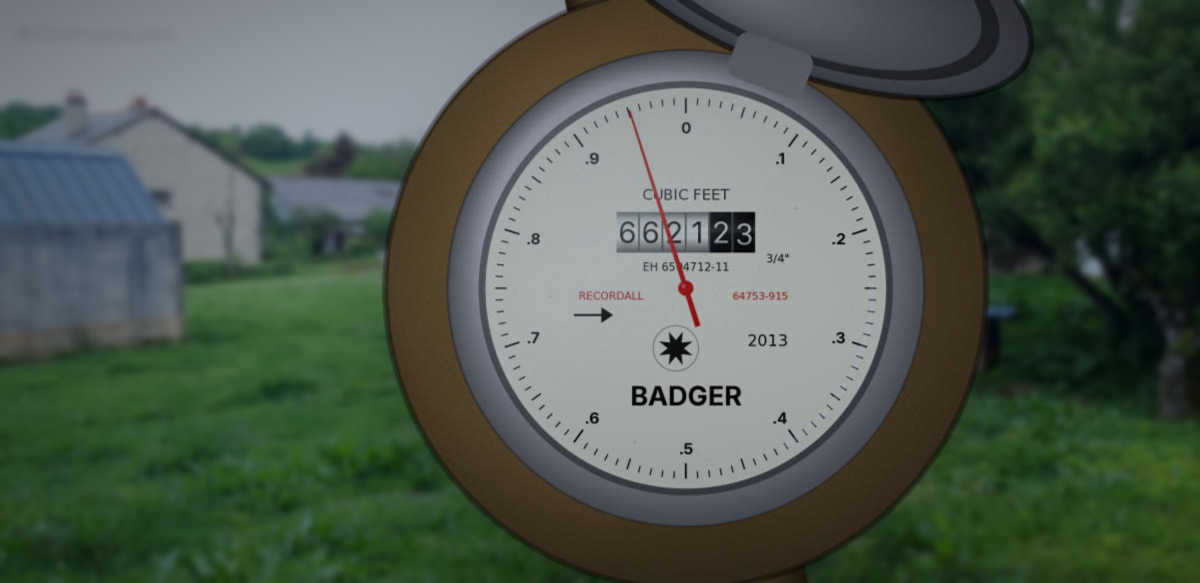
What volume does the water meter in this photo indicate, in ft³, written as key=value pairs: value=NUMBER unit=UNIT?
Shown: value=662122.95 unit=ft³
